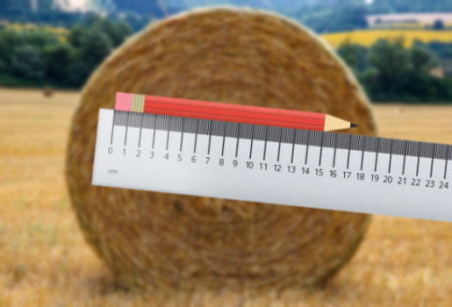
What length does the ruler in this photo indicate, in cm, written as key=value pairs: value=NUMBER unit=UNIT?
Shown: value=17.5 unit=cm
